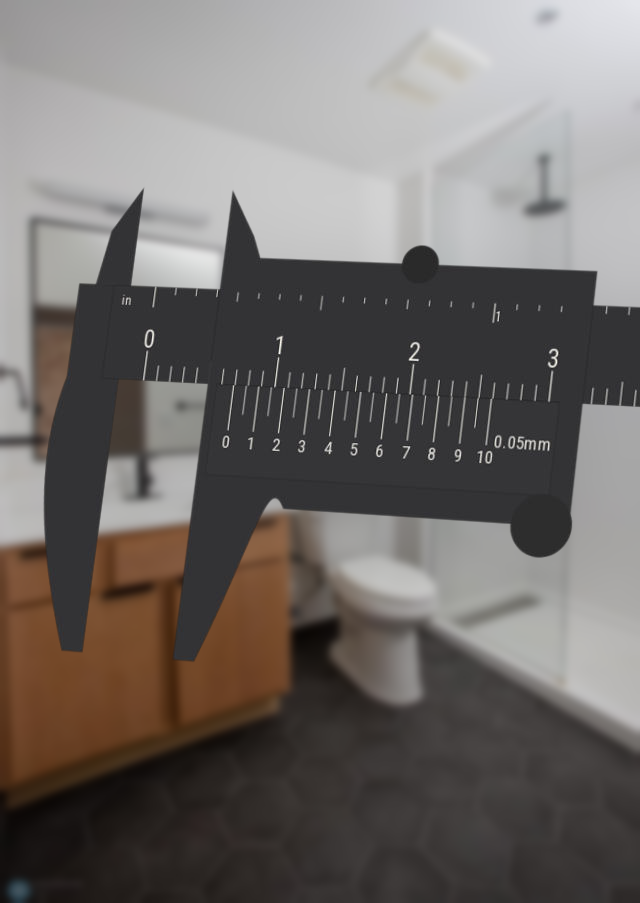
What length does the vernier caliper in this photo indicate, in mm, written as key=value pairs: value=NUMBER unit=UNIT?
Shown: value=6.9 unit=mm
